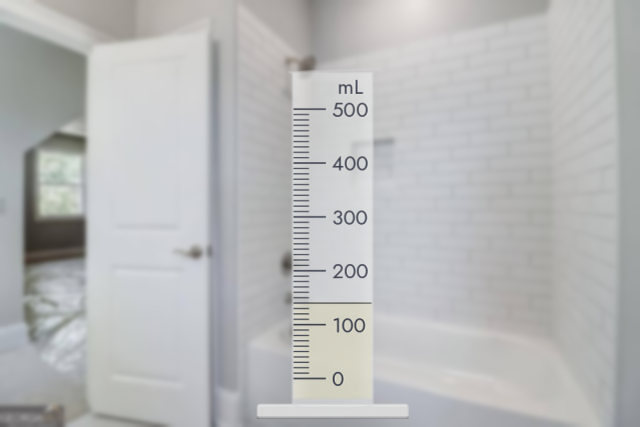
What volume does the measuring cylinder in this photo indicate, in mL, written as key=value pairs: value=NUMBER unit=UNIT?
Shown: value=140 unit=mL
